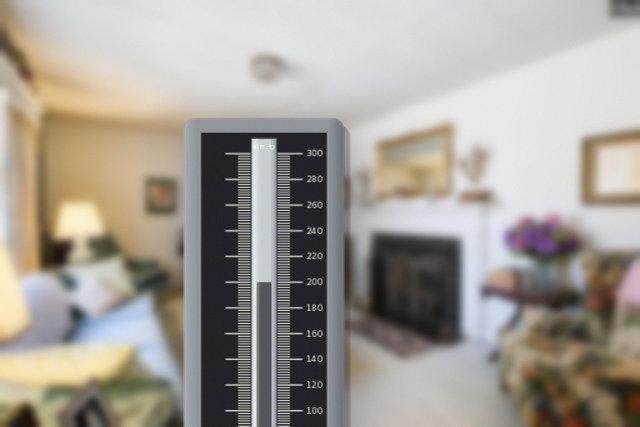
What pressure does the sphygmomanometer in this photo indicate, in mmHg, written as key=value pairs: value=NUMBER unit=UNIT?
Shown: value=200 unit=mmHg
